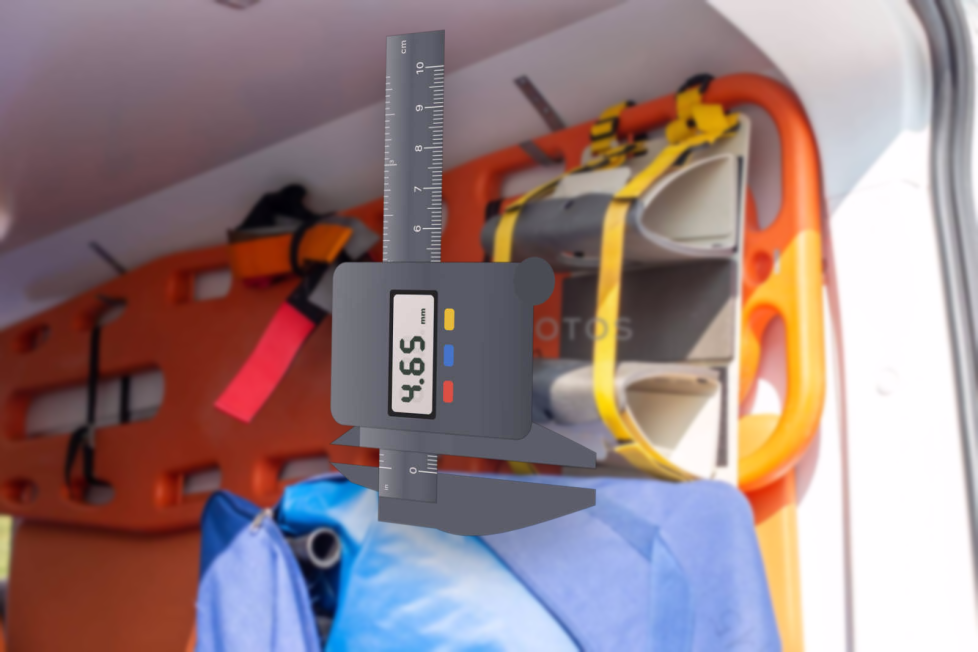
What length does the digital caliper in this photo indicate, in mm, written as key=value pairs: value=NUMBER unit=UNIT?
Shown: value=4.65 unit=mm
